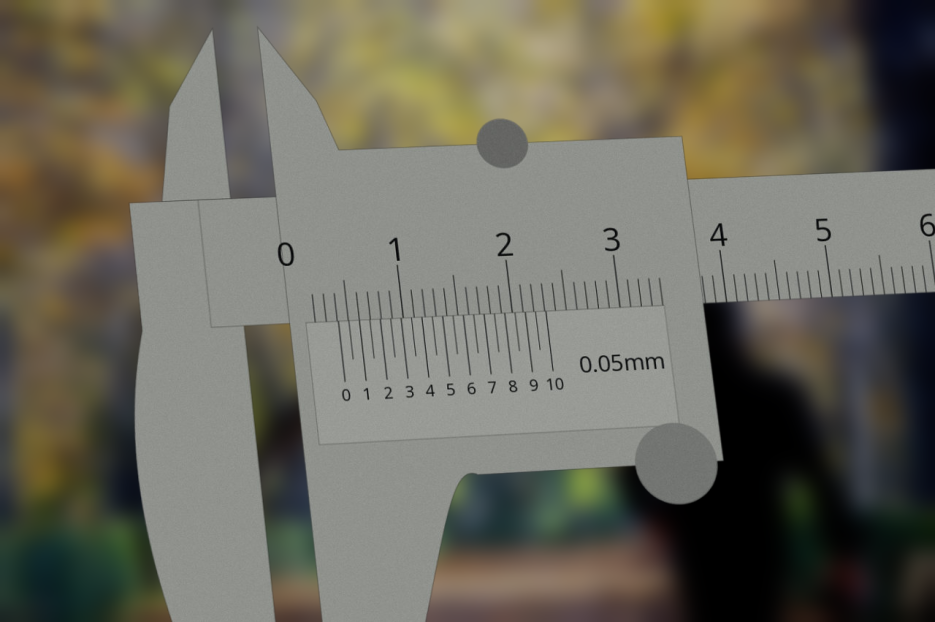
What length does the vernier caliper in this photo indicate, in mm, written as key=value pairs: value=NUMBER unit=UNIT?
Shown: value=4.1 unit=mm
